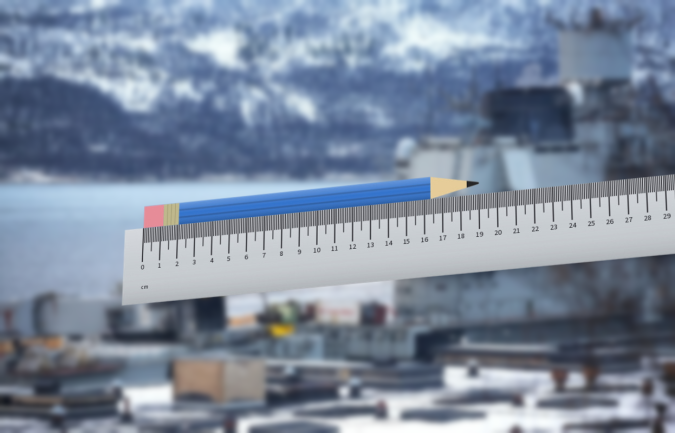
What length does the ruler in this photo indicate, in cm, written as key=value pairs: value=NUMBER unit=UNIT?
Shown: value=19 unit=cm
